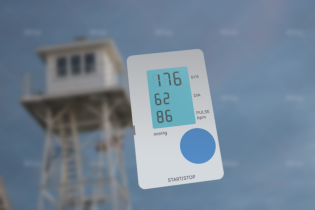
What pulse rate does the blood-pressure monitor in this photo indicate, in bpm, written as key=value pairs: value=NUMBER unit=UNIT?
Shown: value=86 unit=bpm
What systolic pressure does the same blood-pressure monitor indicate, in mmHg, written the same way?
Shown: value=176 unit=mmHg
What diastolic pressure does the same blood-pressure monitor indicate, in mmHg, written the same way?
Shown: value=62 unit=mmHg
